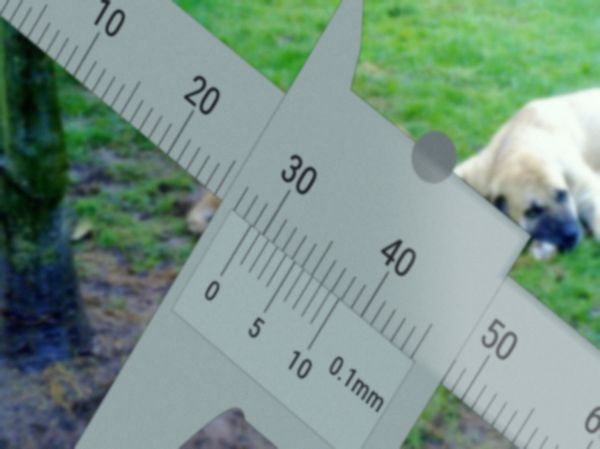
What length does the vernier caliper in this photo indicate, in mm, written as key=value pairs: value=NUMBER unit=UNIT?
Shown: value=28.8 unit=mm
